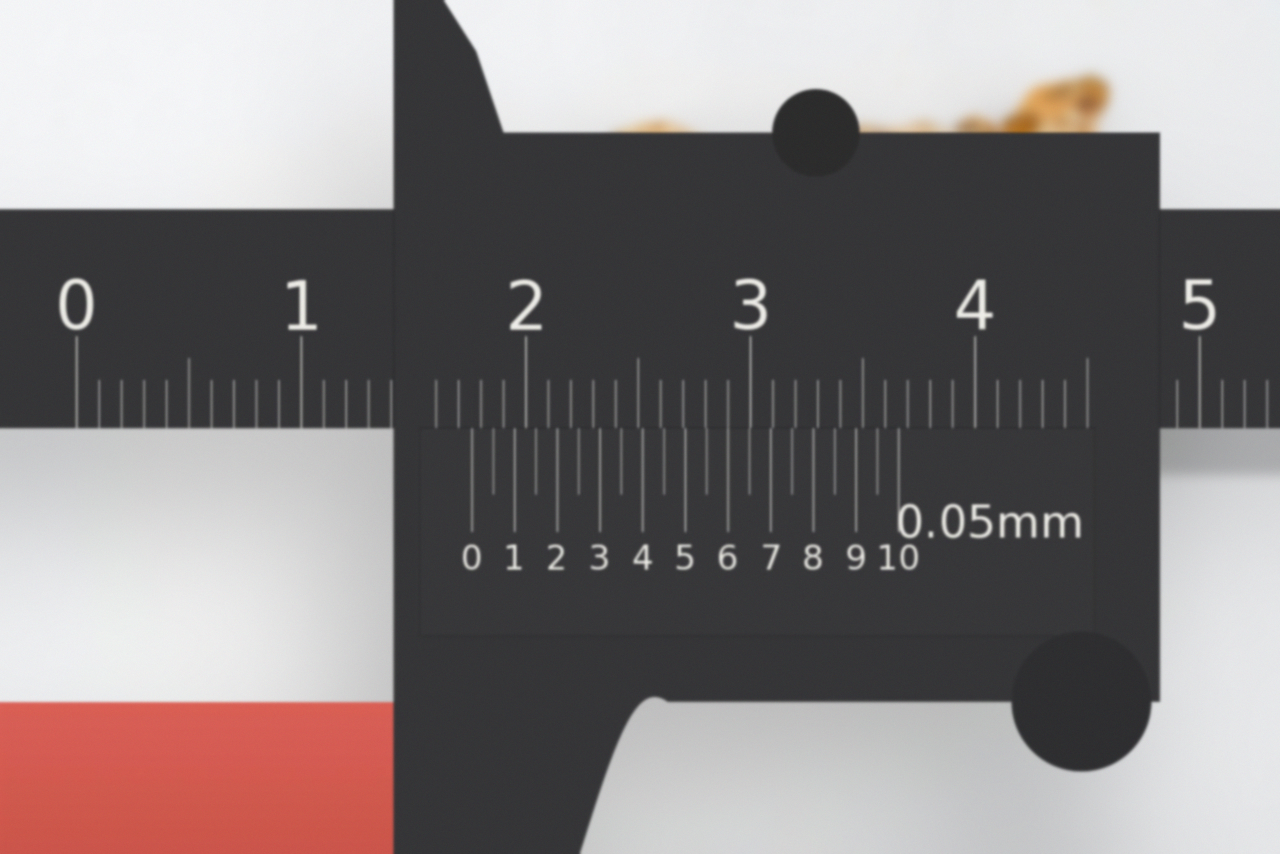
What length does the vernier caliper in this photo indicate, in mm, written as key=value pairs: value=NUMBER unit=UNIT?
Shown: value=17.6 unit=mm
